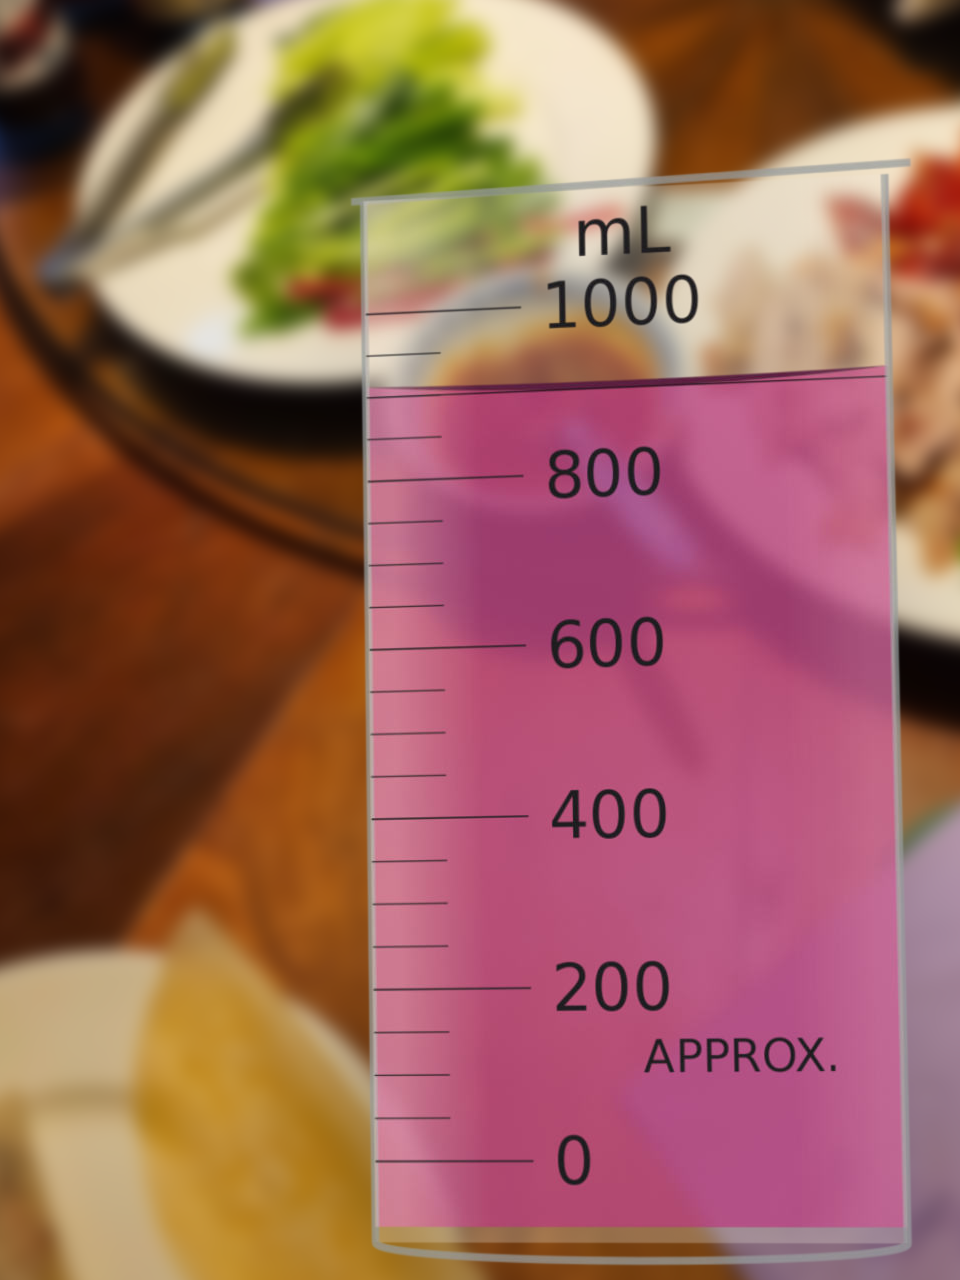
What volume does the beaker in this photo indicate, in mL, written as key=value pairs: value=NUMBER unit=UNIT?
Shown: value=900 unit=mL
